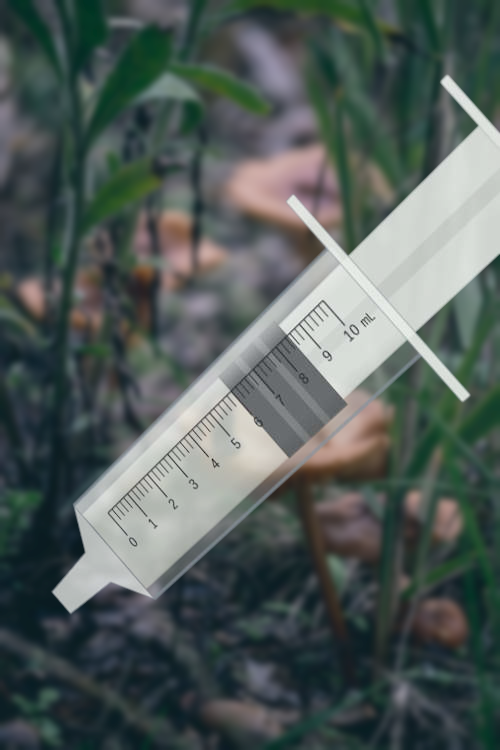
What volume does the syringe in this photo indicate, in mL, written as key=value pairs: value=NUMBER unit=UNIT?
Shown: value=6 unit=mL
